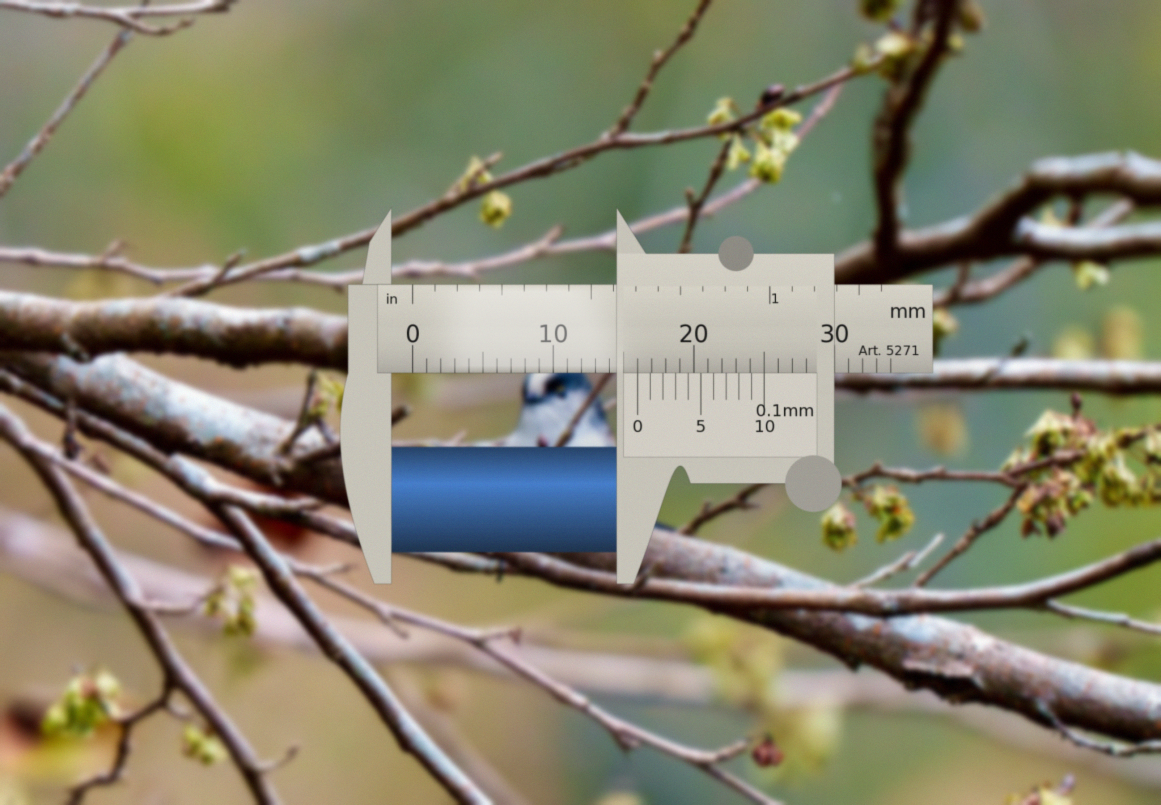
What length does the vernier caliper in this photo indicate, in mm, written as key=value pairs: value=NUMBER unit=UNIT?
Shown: value=16.0 unit=mm
